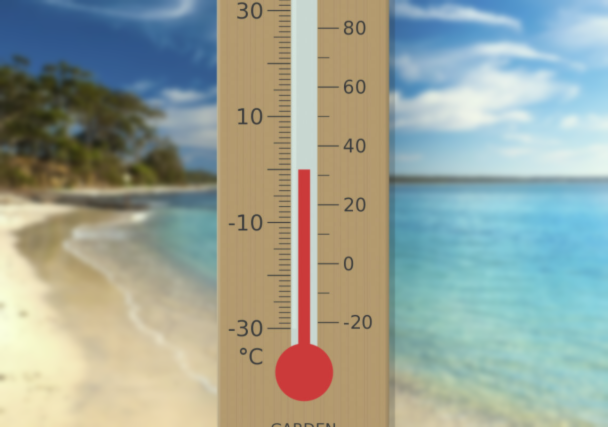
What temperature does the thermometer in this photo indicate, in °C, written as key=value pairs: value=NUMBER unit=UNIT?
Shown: value=0 unit=°C
